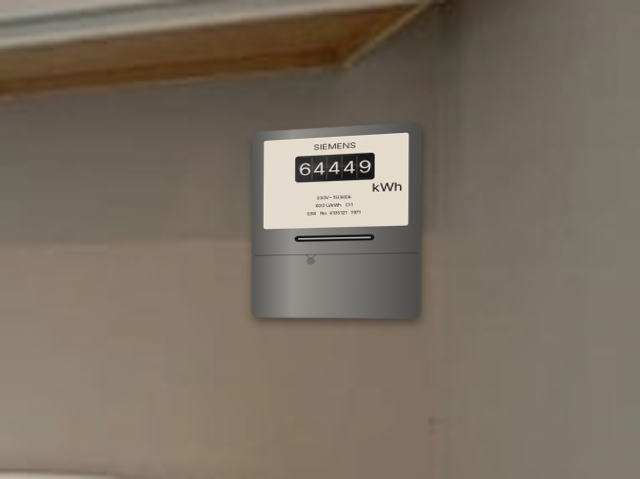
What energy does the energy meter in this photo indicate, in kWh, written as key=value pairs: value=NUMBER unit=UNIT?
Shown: value=64449 unit=kWh
